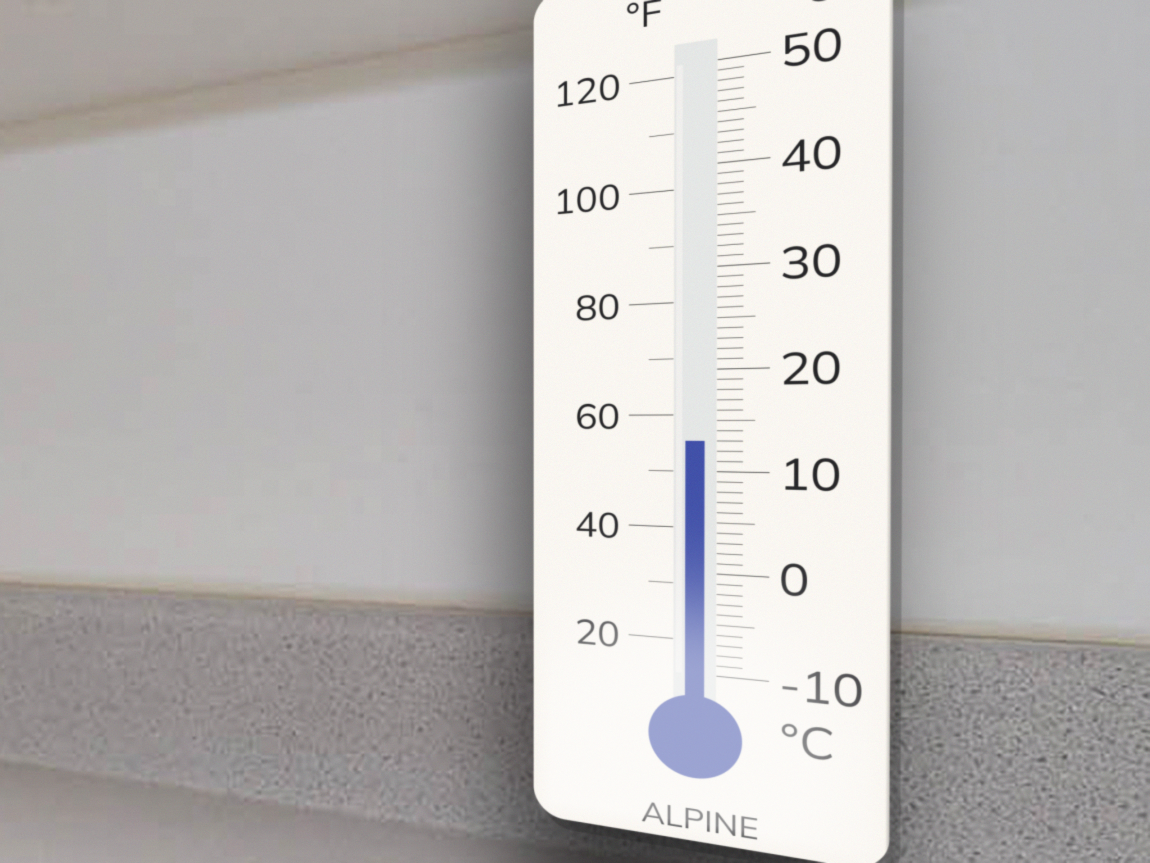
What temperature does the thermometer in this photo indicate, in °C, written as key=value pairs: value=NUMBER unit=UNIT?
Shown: value=13 unit=°C
